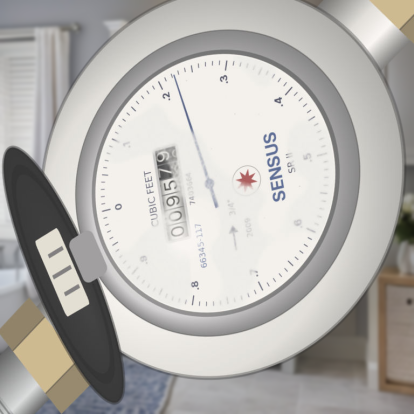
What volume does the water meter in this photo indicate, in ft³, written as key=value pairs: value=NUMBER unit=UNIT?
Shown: value=9579.22 unit=ft³
